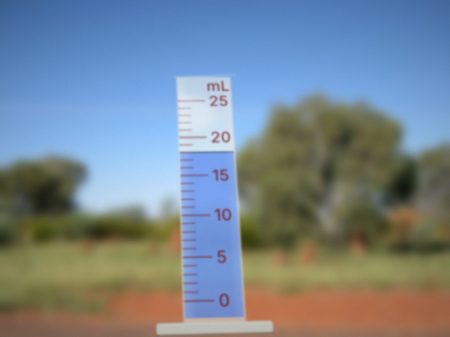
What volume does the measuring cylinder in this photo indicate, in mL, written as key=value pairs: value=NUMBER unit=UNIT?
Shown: value=18 unit=mL
